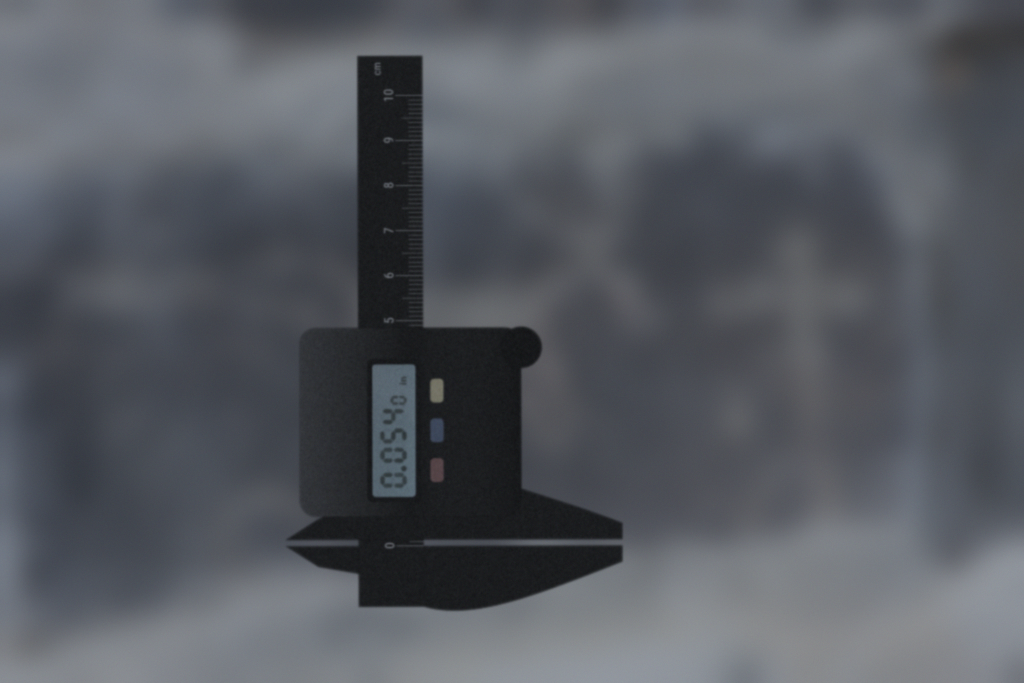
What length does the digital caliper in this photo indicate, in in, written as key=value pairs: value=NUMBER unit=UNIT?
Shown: value=0.0540 unit=in
